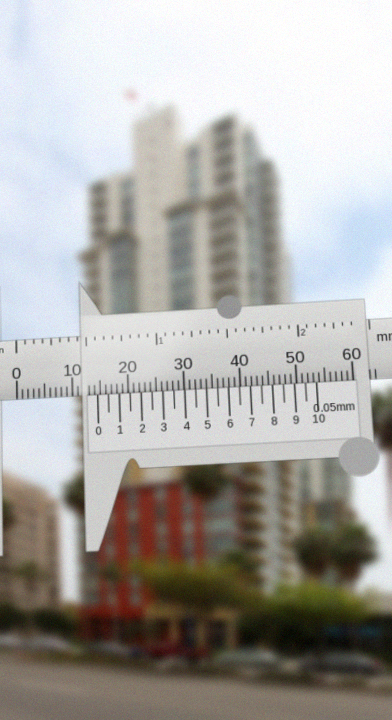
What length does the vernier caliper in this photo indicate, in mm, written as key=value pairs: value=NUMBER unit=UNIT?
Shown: value=14.5 unit=mm
